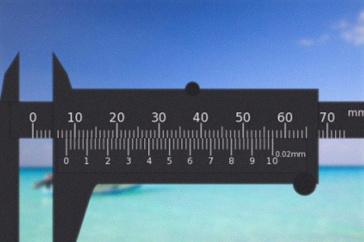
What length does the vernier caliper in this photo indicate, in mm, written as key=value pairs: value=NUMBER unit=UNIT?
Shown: value=8.0 unit=mm
